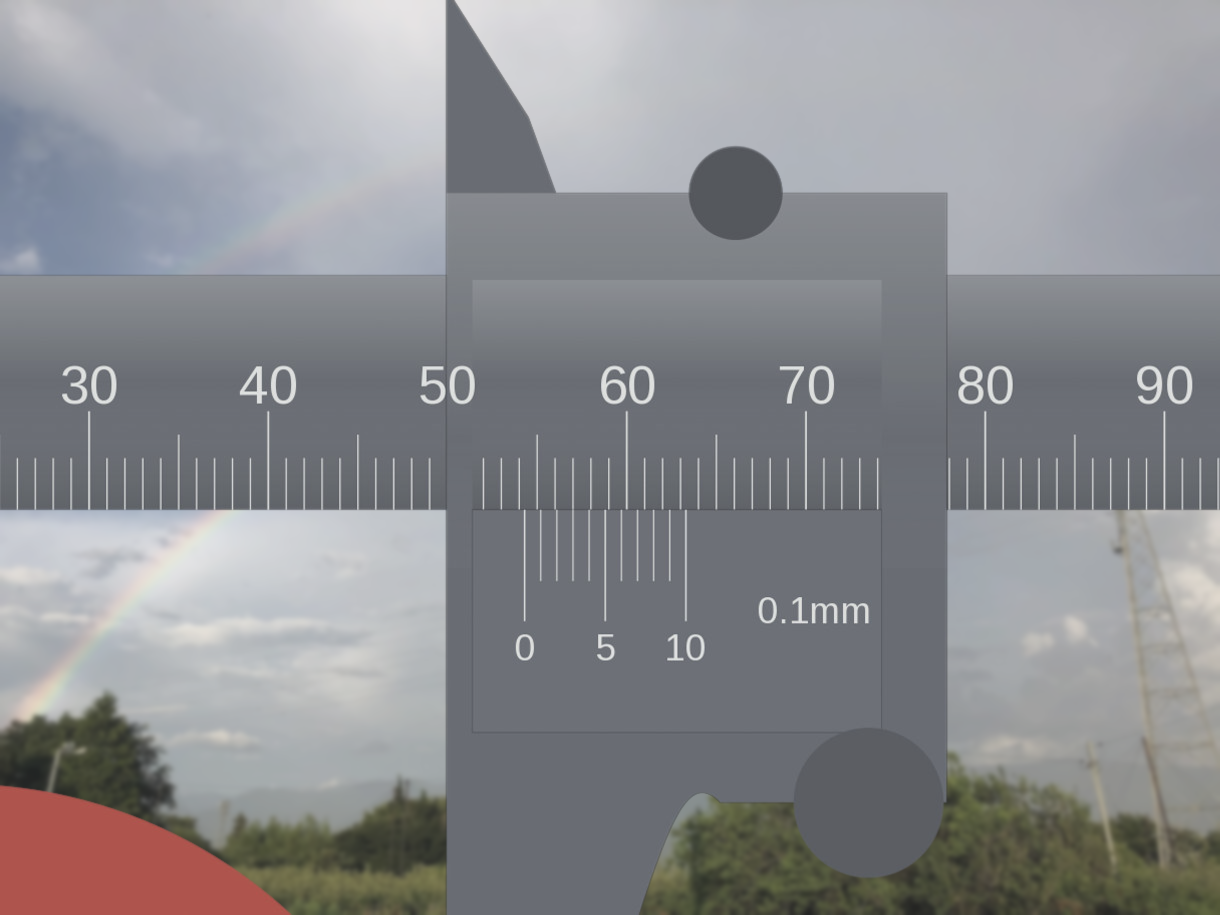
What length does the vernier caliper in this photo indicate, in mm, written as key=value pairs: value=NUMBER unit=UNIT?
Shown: value=54.3 unit=mm
